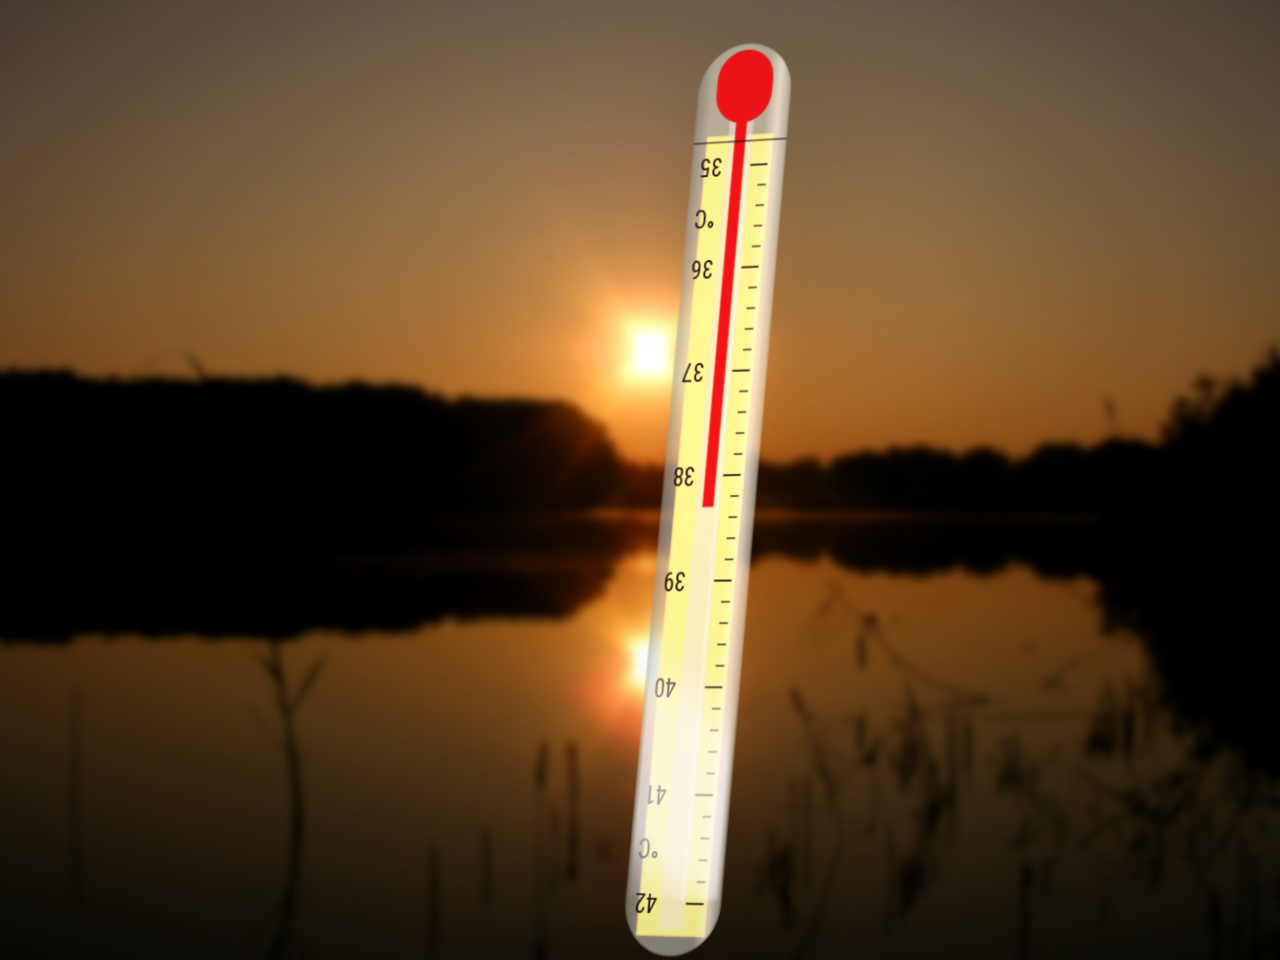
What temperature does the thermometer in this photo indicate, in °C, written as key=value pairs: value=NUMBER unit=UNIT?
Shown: value=38.3 unit=°C
